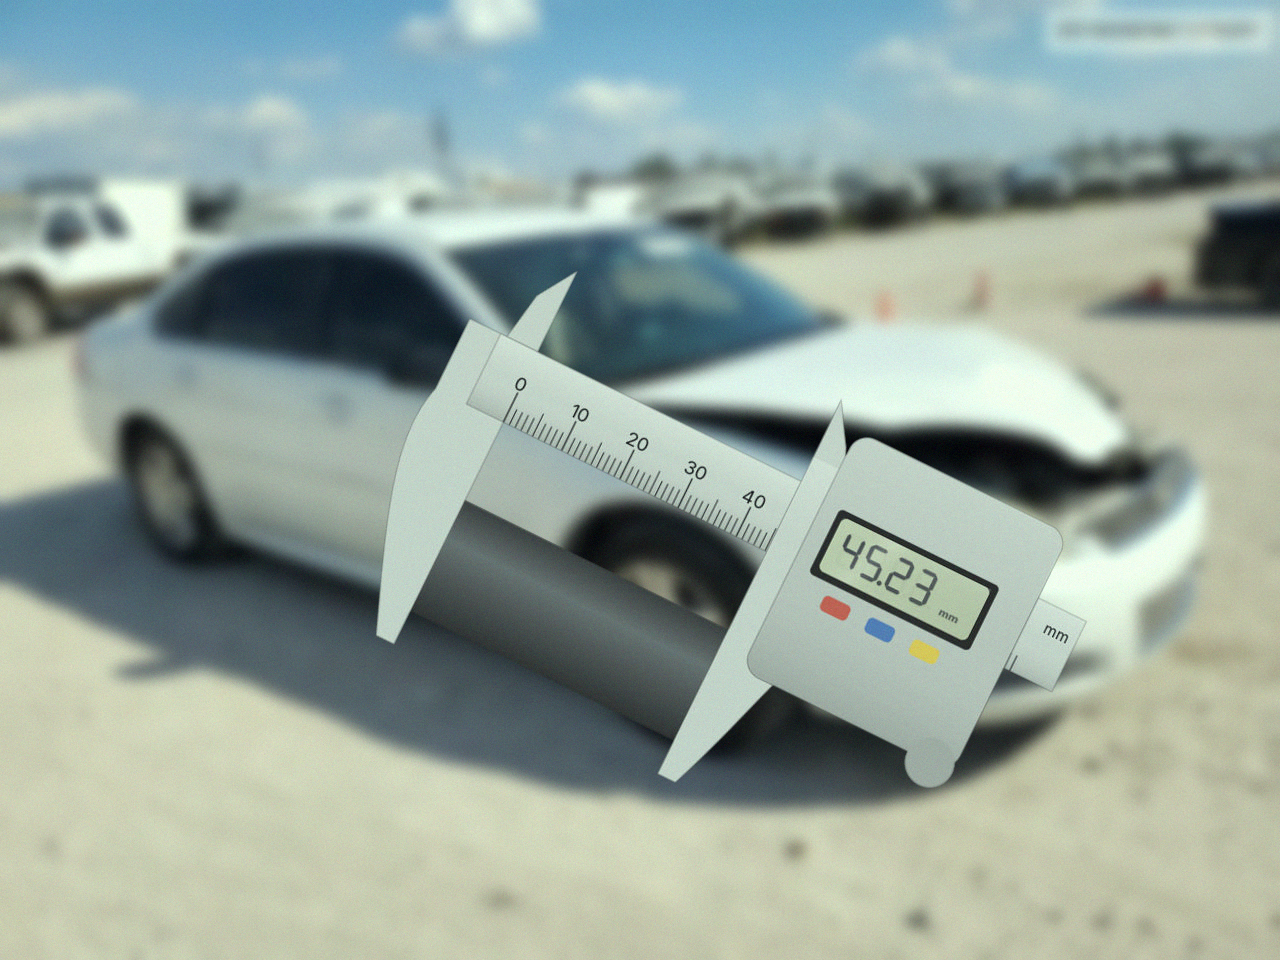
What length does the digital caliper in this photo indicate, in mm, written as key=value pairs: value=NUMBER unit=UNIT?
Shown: value=45.23 unit=mm
